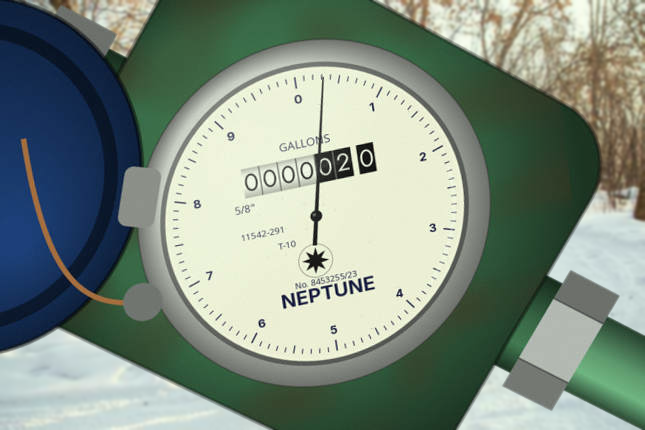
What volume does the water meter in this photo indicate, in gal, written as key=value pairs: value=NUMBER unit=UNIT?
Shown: value=20.3 unit=gal
